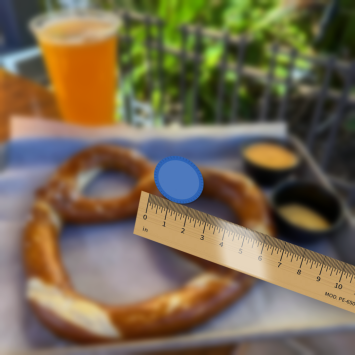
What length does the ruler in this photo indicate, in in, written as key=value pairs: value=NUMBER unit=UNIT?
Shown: value=2.5 unit=in
